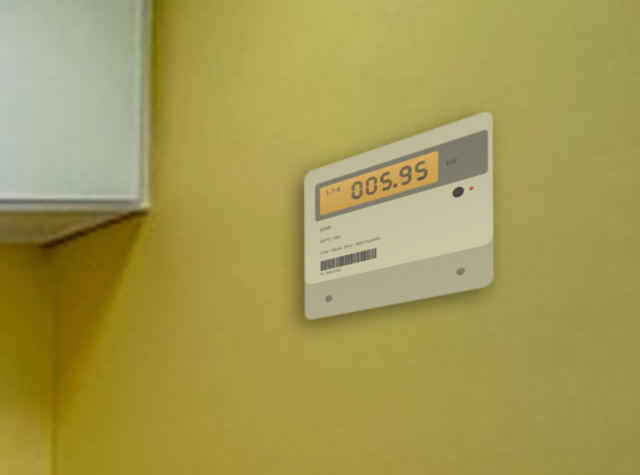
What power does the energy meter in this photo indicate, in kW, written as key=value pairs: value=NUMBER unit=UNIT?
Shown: value=5.95 unit=kW
